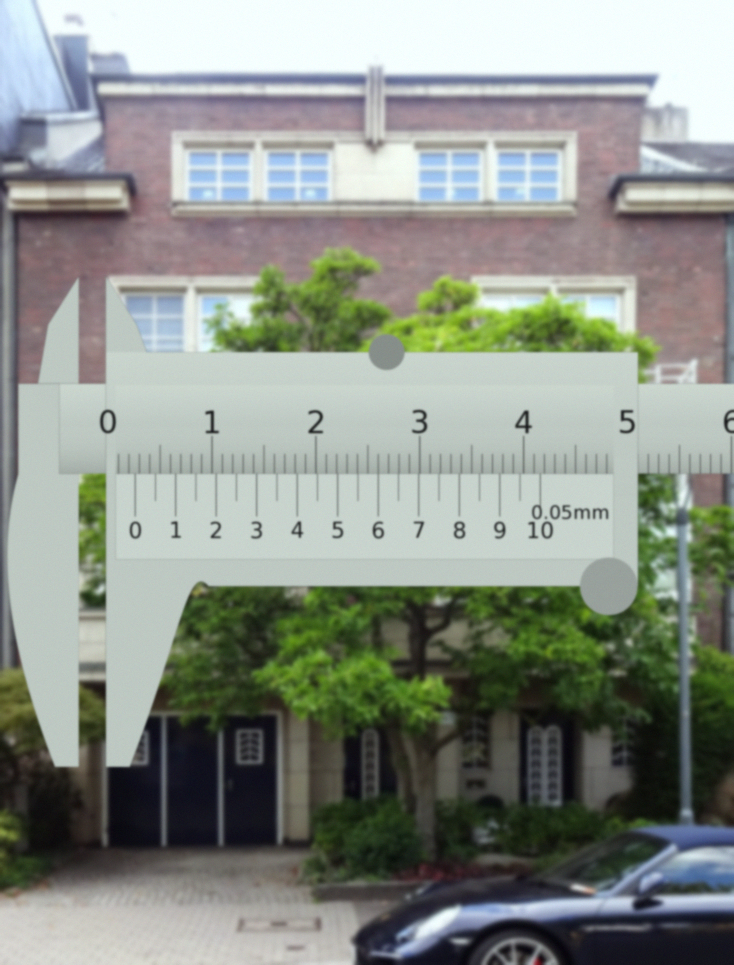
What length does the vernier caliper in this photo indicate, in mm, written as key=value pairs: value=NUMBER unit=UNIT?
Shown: value=2.6 unit=mm
